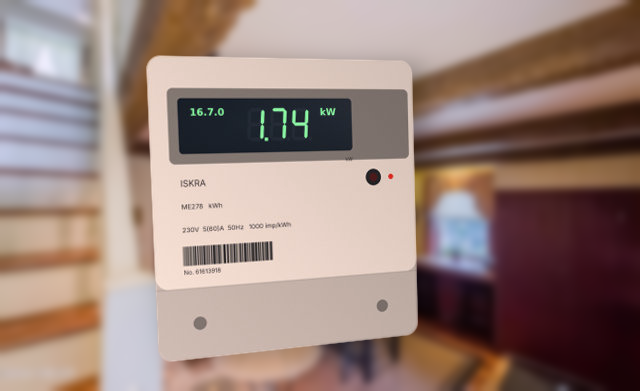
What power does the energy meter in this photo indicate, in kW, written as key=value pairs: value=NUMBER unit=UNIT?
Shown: value=1.74 unit=kW
